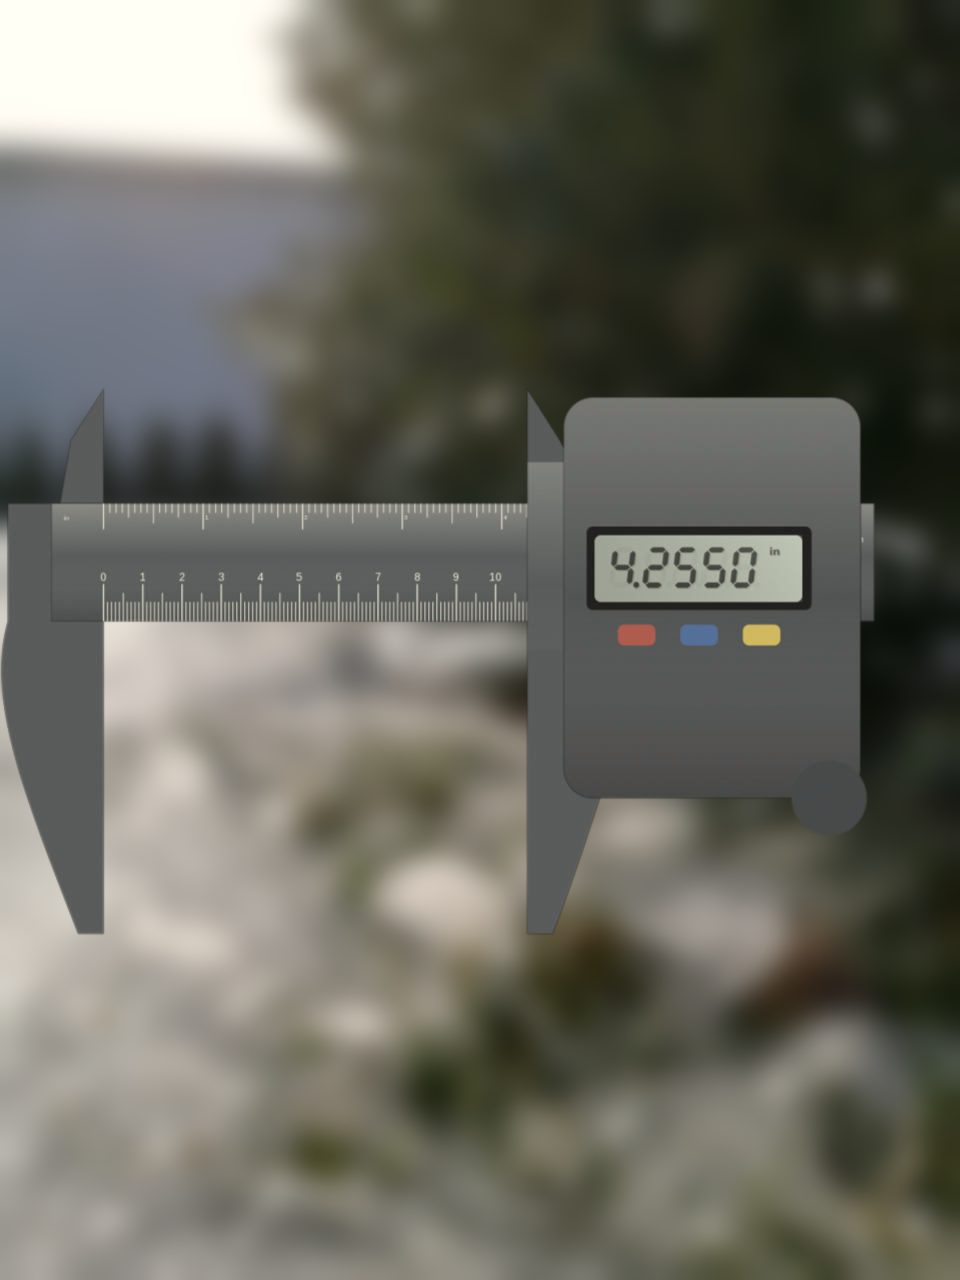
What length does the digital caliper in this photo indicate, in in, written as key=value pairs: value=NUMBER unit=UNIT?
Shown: value=4.2550 unit=in
